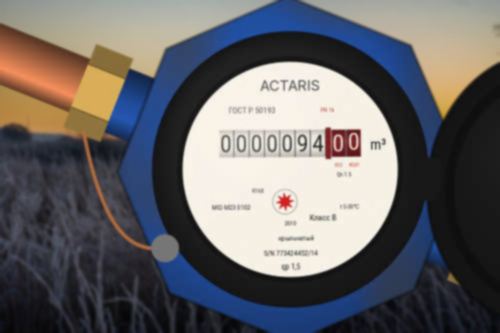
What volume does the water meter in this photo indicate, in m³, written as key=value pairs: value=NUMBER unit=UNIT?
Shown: value=94.00 unit=m³
